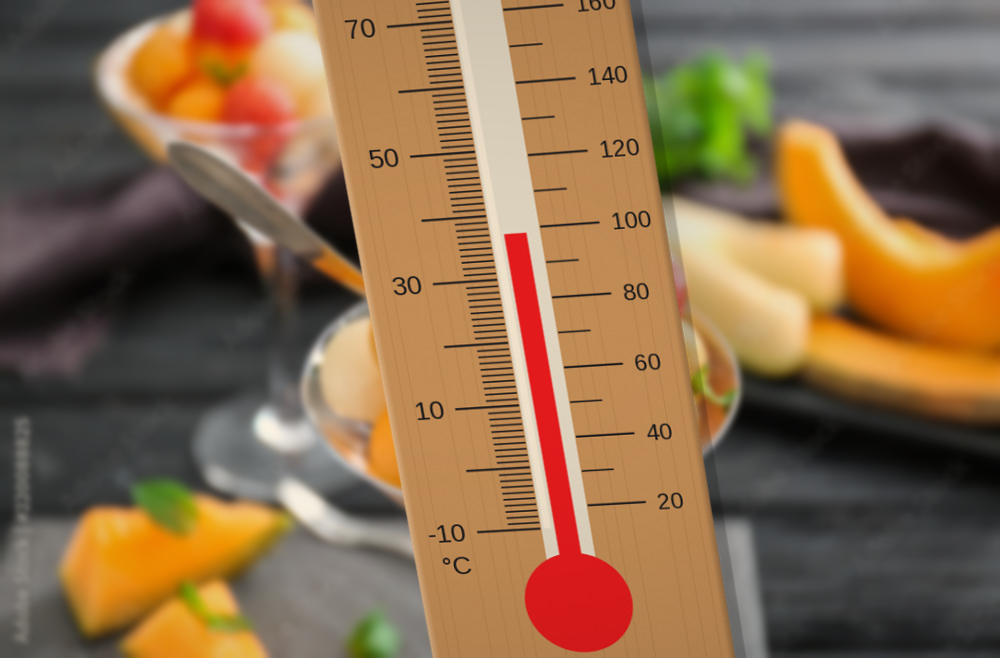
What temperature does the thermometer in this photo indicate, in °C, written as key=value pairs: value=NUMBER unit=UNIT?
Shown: value=37 unit=°C
